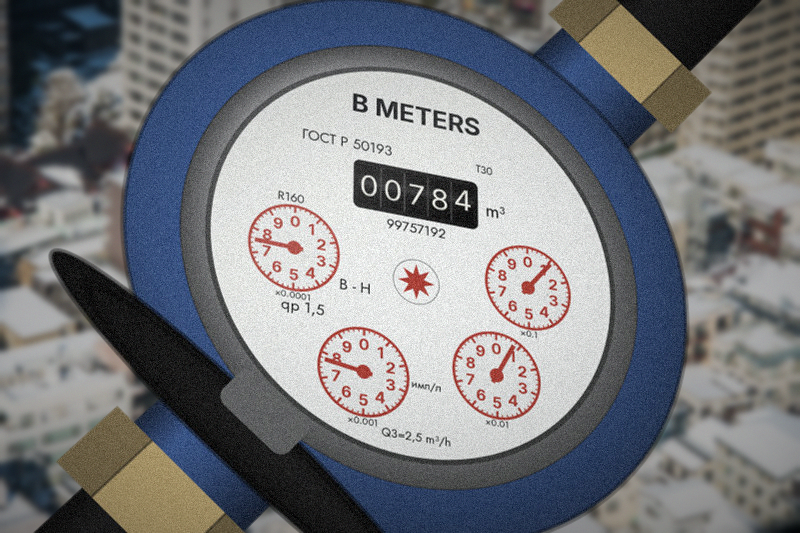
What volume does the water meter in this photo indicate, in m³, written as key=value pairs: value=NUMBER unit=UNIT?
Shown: value=784.1077 unit=m³
